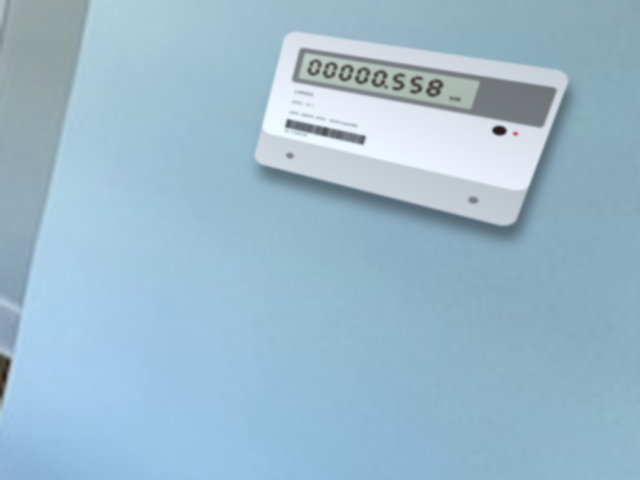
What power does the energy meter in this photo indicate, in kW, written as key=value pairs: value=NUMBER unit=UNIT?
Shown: value=0.558 unit=kW
